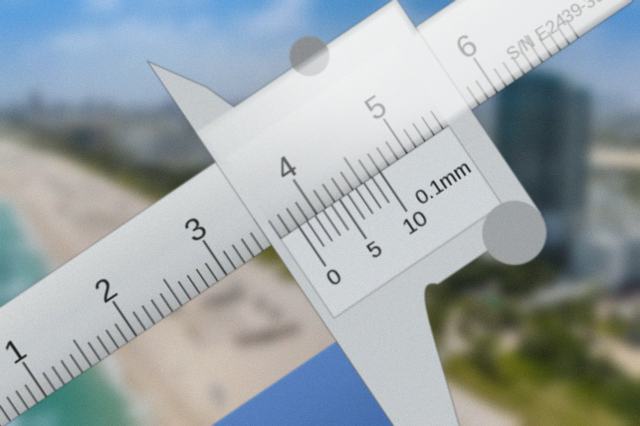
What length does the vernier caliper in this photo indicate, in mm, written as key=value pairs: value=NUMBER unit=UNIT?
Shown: value=38.0 unit=mm
